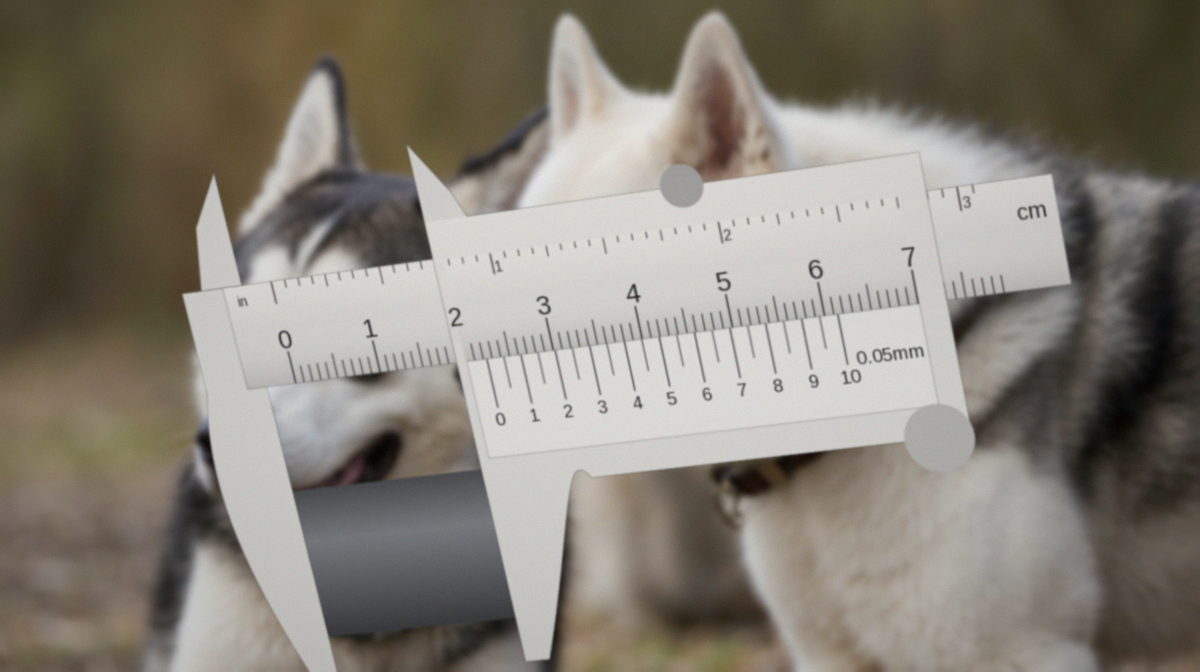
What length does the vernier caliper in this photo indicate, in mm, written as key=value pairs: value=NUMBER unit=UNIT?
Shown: value=22.4 unit=mm
